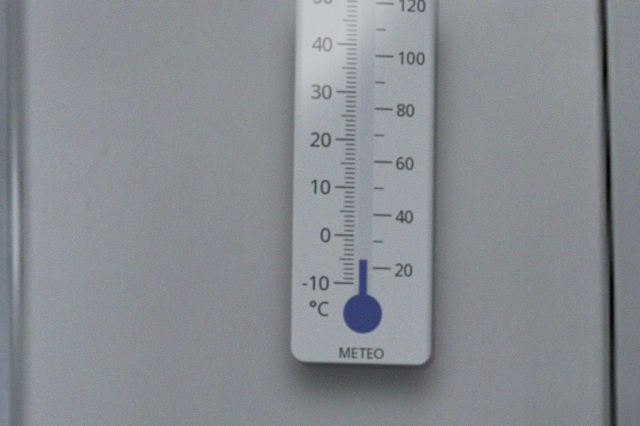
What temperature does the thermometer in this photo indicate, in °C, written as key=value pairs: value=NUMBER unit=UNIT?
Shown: value=-5 unit=°C
